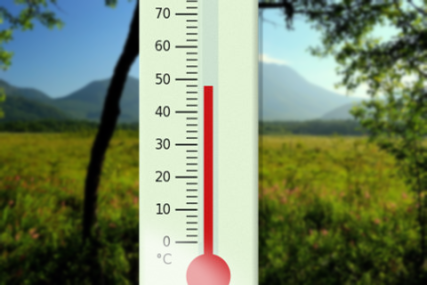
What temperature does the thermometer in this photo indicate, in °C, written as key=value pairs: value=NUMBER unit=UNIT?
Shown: value=48 unit=°C
